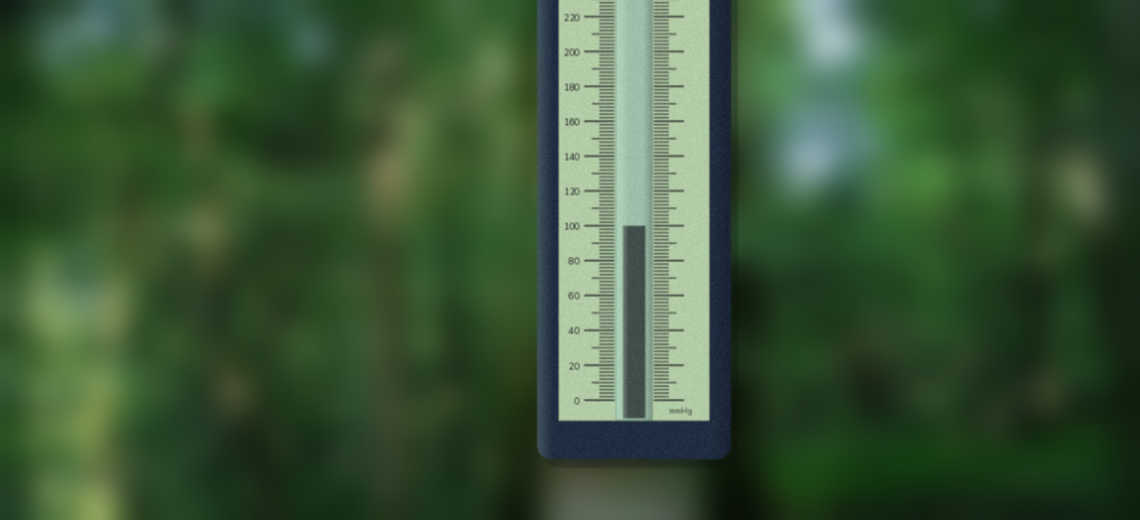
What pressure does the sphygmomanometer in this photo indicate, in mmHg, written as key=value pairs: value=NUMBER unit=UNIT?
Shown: value=100 unit=mmHg
